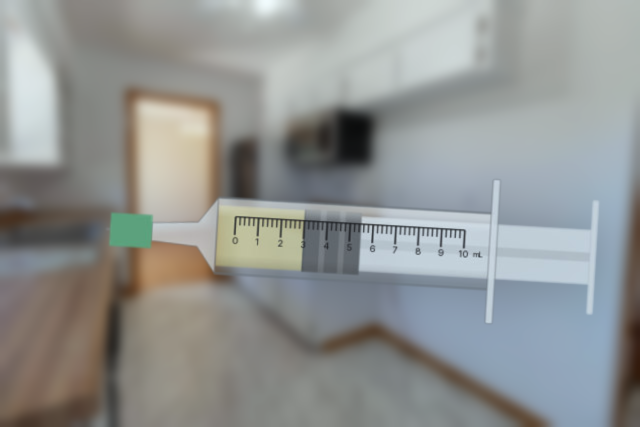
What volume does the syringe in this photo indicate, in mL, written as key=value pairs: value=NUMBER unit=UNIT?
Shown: value=3 unit=mL
